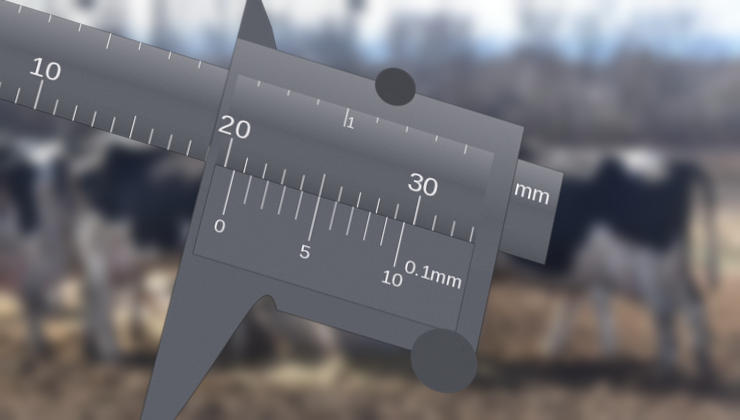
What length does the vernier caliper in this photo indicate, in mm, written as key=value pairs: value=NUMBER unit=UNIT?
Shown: value=20.5 unit=mm
